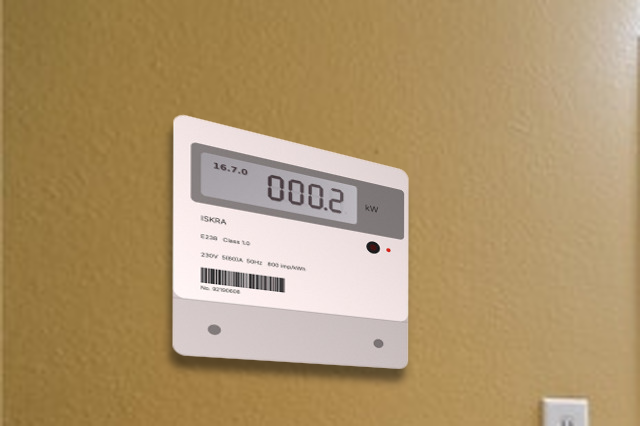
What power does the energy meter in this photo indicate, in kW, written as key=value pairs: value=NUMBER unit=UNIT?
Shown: value=0.2 unit=kW
